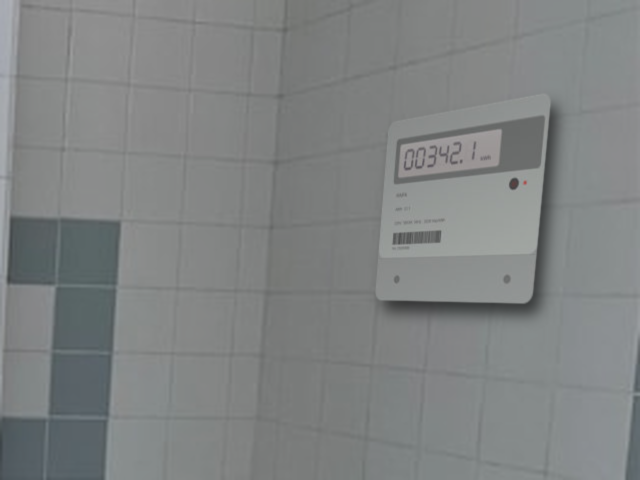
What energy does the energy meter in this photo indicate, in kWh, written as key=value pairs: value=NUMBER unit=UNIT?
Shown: value=342.1 unit=kWh
